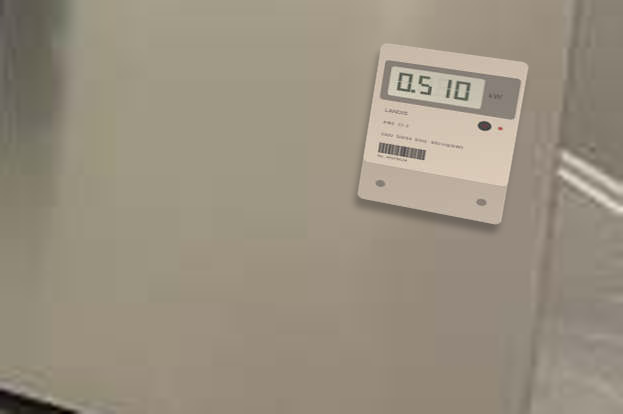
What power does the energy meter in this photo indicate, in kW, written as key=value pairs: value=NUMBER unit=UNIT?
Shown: value=0.510 unit=kW
